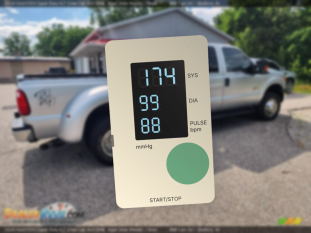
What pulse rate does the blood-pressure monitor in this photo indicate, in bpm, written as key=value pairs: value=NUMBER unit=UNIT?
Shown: value=88 unit=bpm
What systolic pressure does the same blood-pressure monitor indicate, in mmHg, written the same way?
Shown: value=174 unit=mmHg
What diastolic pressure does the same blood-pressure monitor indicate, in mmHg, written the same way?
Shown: value=99 unit=mmHg
